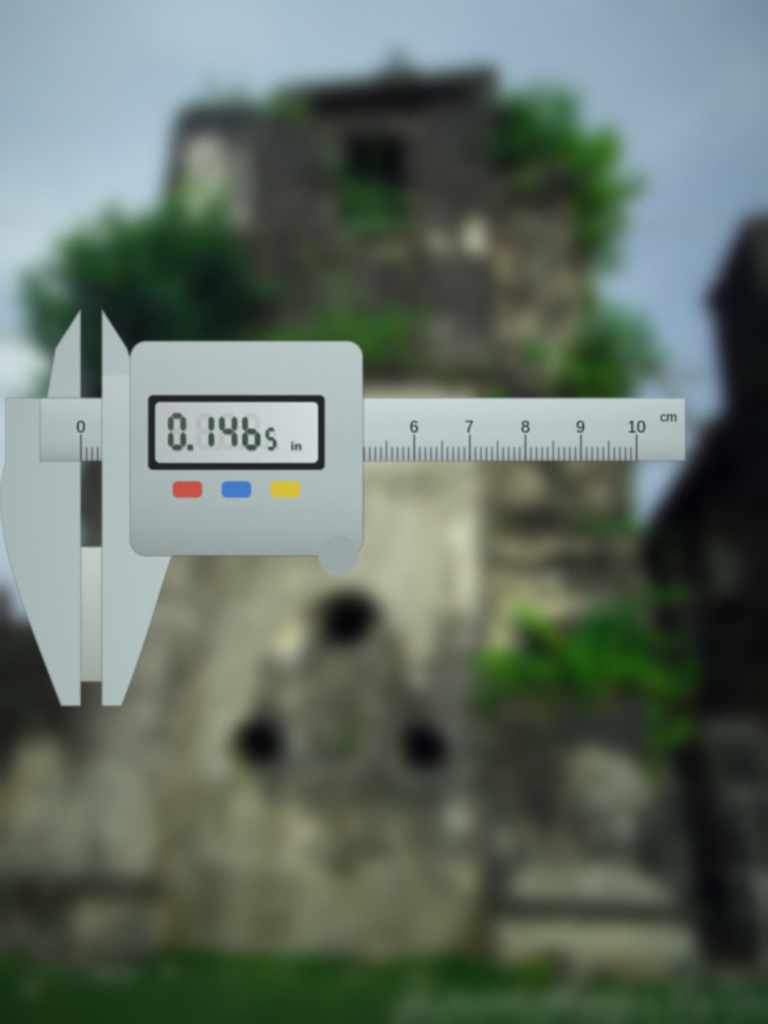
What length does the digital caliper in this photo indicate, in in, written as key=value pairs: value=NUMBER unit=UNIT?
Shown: value=0.1465 unit=in
